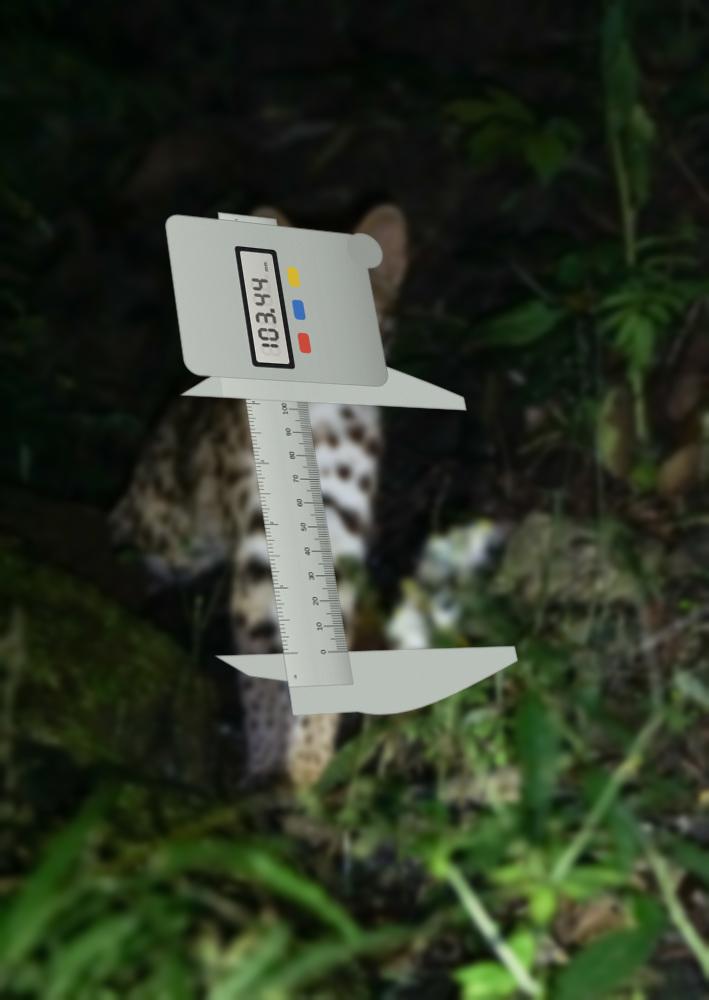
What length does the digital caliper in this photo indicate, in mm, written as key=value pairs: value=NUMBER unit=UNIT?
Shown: value=103.44 unit=mm
